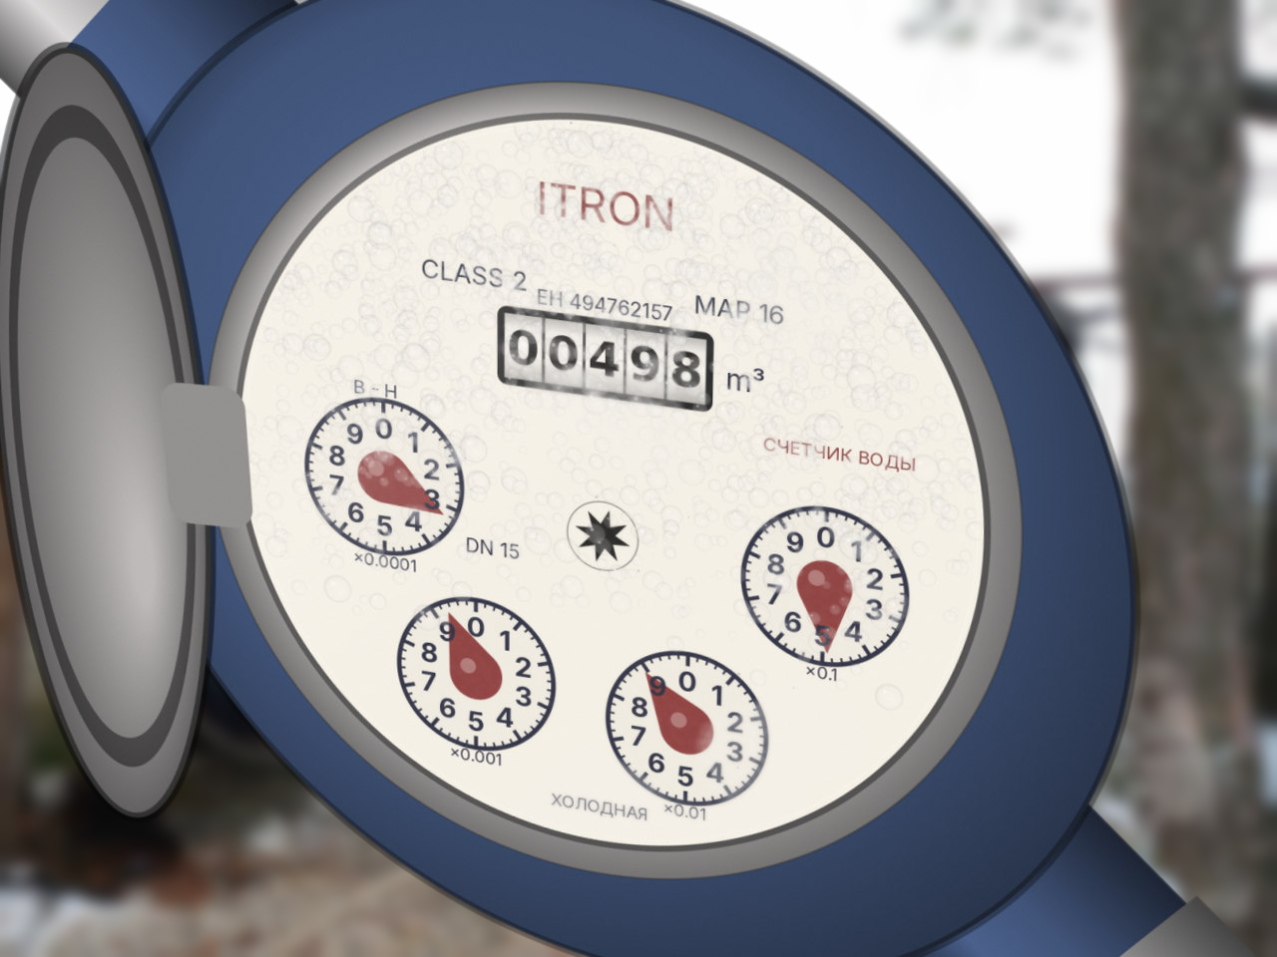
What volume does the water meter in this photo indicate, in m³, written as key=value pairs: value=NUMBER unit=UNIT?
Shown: value=498.4893 unit=m³
